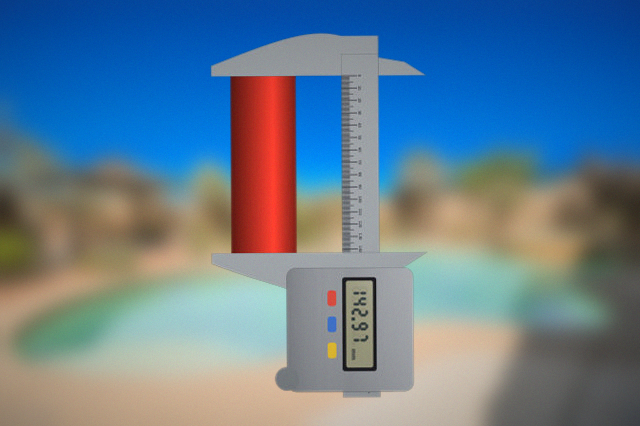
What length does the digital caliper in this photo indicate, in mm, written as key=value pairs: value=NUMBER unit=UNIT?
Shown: value=142.97 unit=mm
